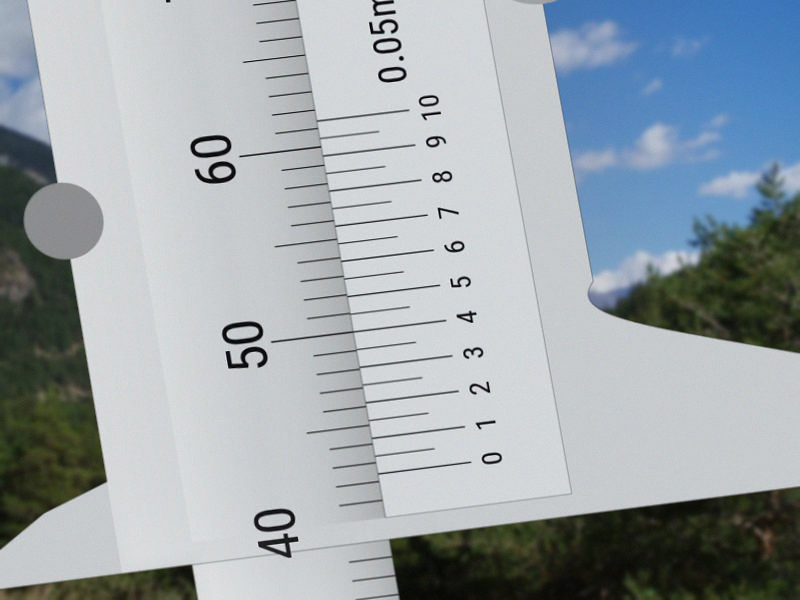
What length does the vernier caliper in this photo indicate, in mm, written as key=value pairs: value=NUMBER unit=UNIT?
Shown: value=42.4 unit=mm
